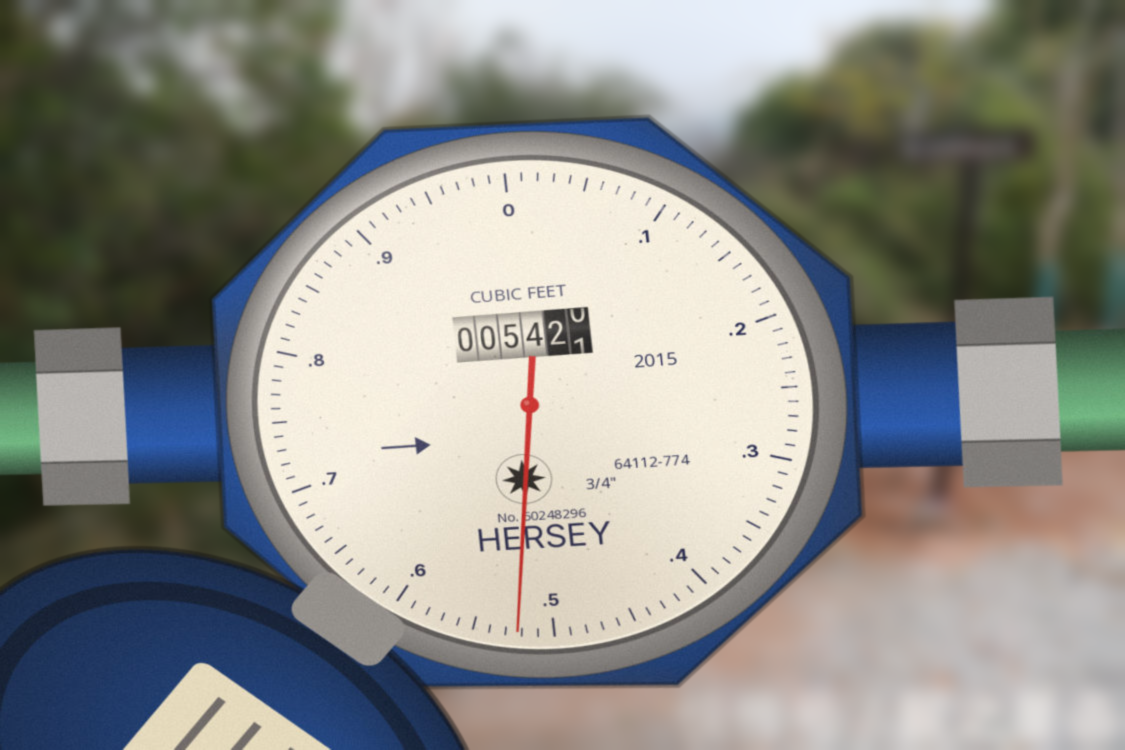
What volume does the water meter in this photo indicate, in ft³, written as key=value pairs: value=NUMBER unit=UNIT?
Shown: value=5420.52 unit=ft³
